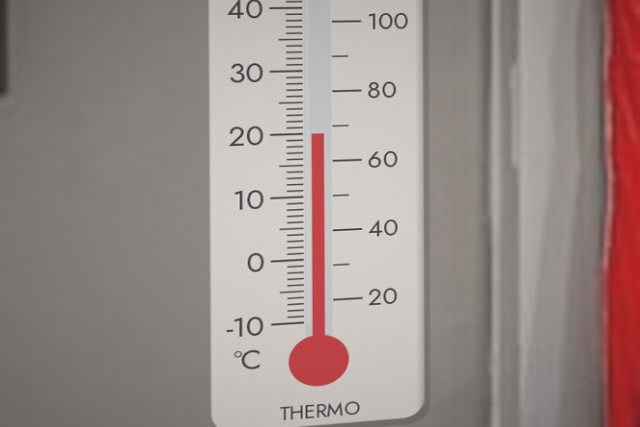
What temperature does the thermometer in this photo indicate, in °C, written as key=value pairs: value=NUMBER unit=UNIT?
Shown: value=20 unit=°C
